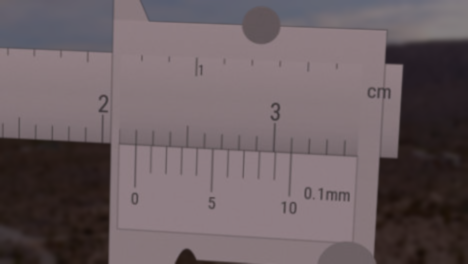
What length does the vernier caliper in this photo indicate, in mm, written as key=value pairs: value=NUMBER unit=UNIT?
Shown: value=22.0 unit=mm
